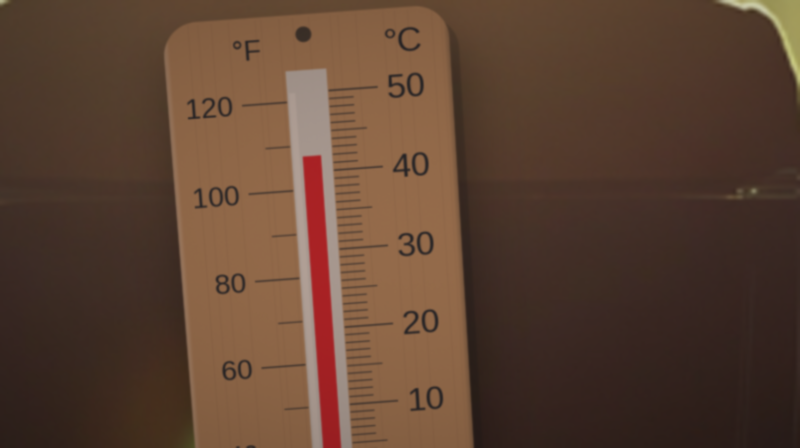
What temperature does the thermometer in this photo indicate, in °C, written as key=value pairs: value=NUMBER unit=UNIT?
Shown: value=42 unit=°C
